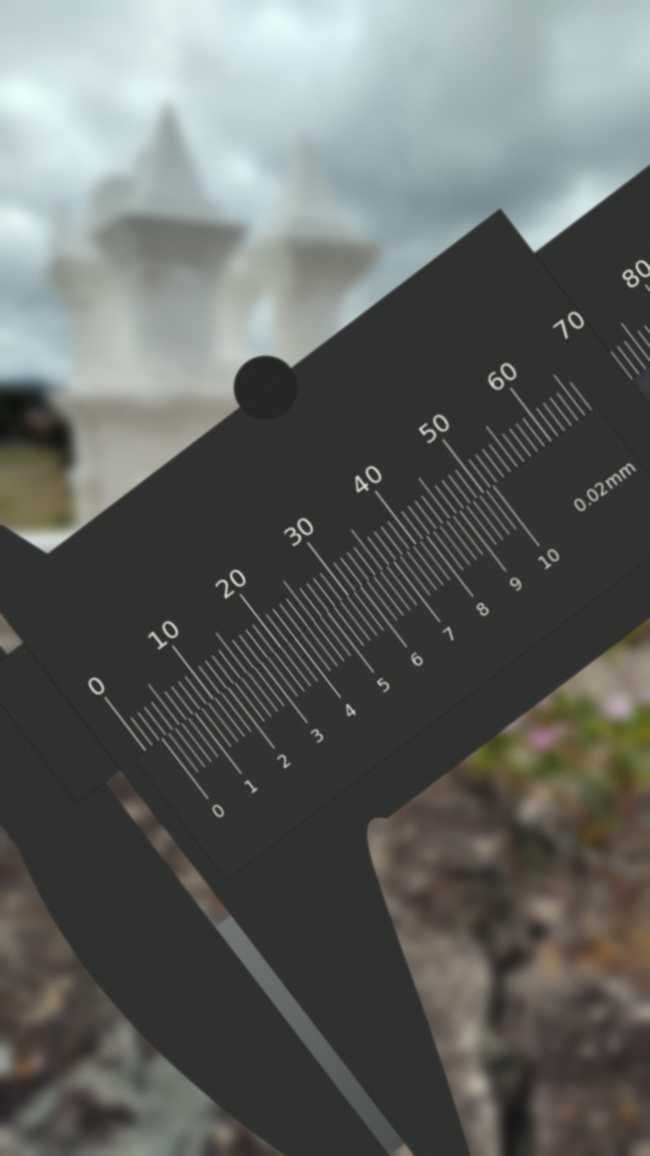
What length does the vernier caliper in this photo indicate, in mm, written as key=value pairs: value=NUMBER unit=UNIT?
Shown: value=2.4 unit=mm
